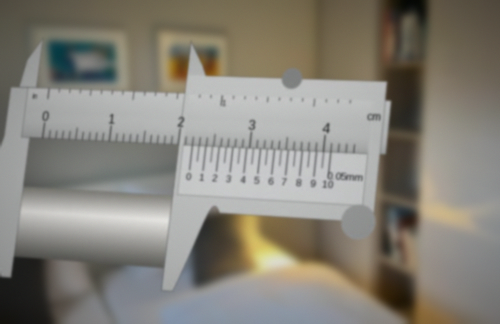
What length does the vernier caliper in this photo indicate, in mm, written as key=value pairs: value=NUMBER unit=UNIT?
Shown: value=22.0 unit=mm
